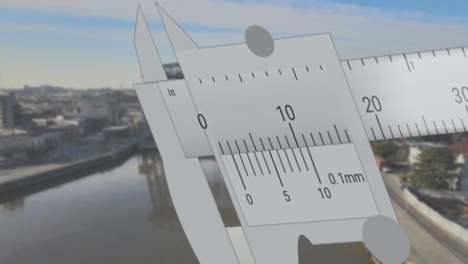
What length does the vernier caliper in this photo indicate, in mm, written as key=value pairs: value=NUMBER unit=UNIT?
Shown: value=2.0 unit=mm
